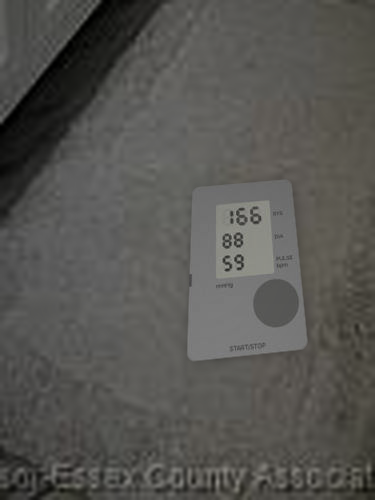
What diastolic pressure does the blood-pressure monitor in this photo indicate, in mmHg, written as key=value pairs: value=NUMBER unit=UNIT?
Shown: value=88 unit=mmHg
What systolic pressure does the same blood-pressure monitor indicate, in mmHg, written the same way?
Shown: value=166 unit=mmHg
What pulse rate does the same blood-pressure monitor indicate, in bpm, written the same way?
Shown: value=59 unit=bpm
